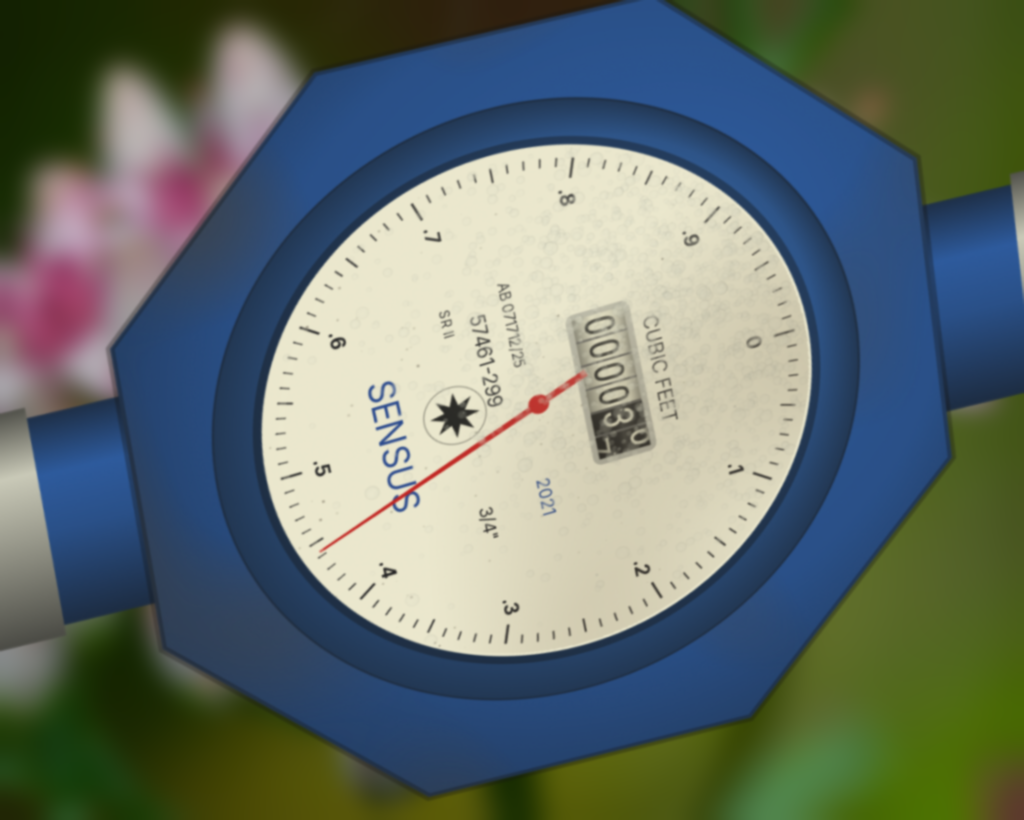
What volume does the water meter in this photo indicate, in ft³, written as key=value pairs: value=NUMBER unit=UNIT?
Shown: value=36.44 unit=ft³
